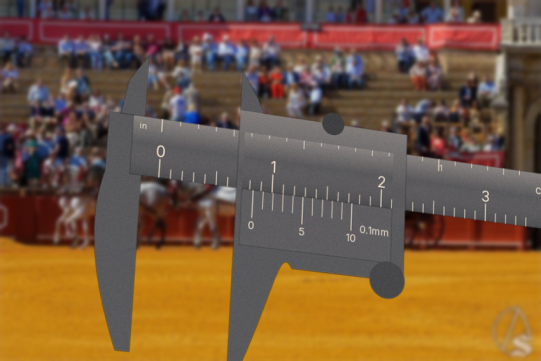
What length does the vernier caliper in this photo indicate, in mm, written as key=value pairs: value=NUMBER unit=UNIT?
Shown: value=8.3 unit=mm
